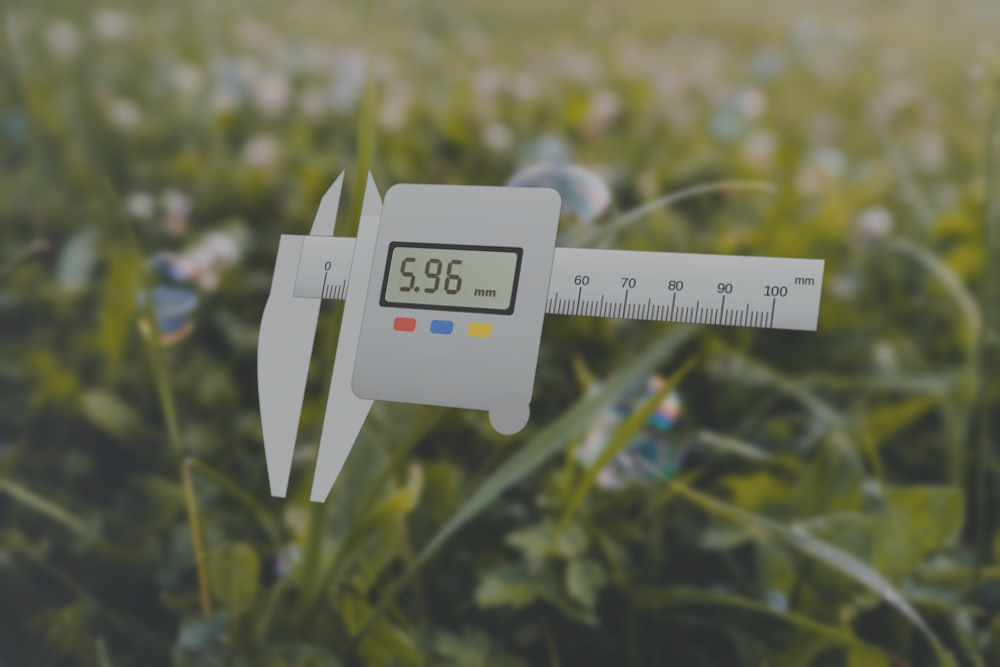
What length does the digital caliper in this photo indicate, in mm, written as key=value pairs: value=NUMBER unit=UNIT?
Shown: value=5.96 unit=mm
